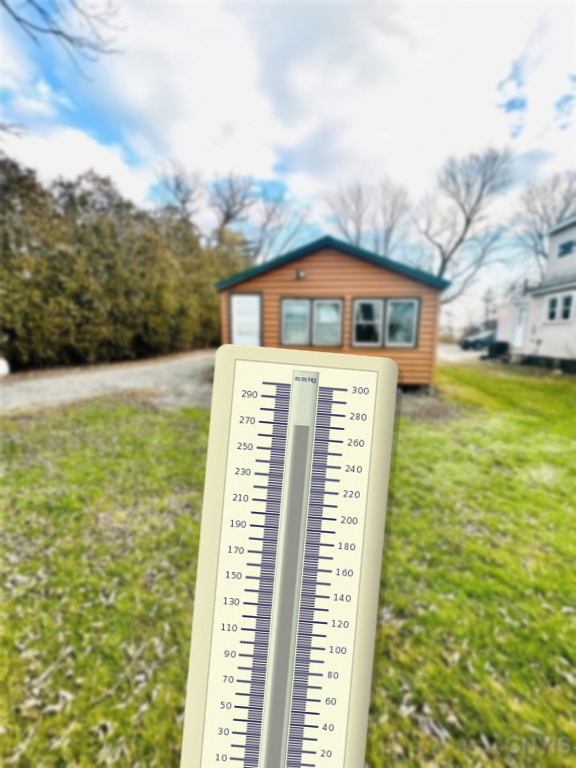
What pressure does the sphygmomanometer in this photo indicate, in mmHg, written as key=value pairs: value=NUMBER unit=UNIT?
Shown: value=270 unit=mmHg
